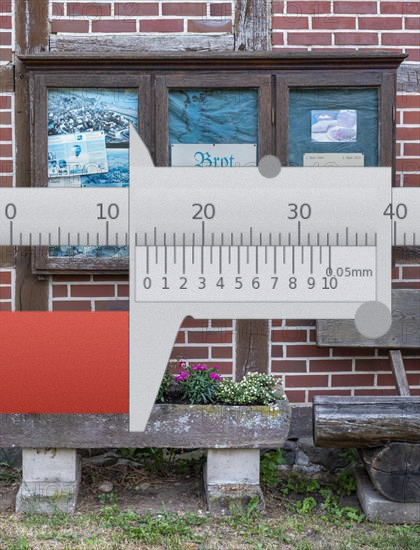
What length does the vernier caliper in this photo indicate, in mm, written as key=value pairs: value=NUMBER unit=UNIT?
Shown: value=14.2 unit=mm
